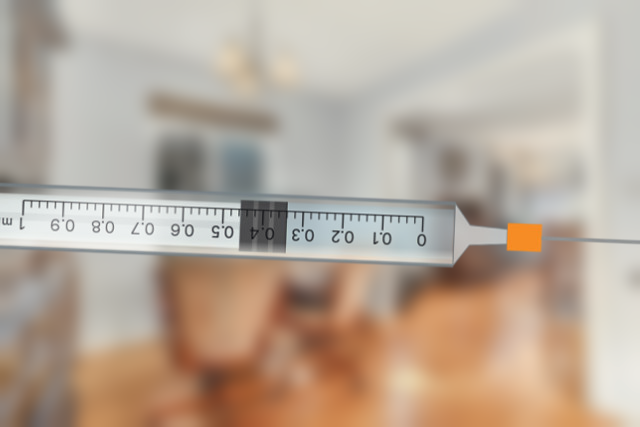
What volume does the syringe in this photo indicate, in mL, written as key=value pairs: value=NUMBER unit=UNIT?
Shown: value=0.34 unit=mL
